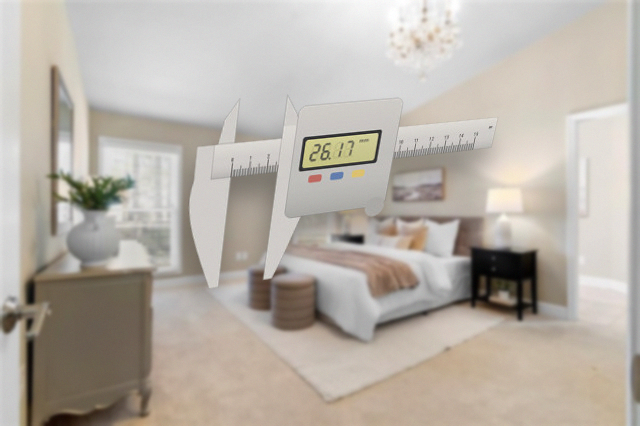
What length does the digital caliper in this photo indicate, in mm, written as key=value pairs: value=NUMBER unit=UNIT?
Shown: value=26.17 unit=mm
